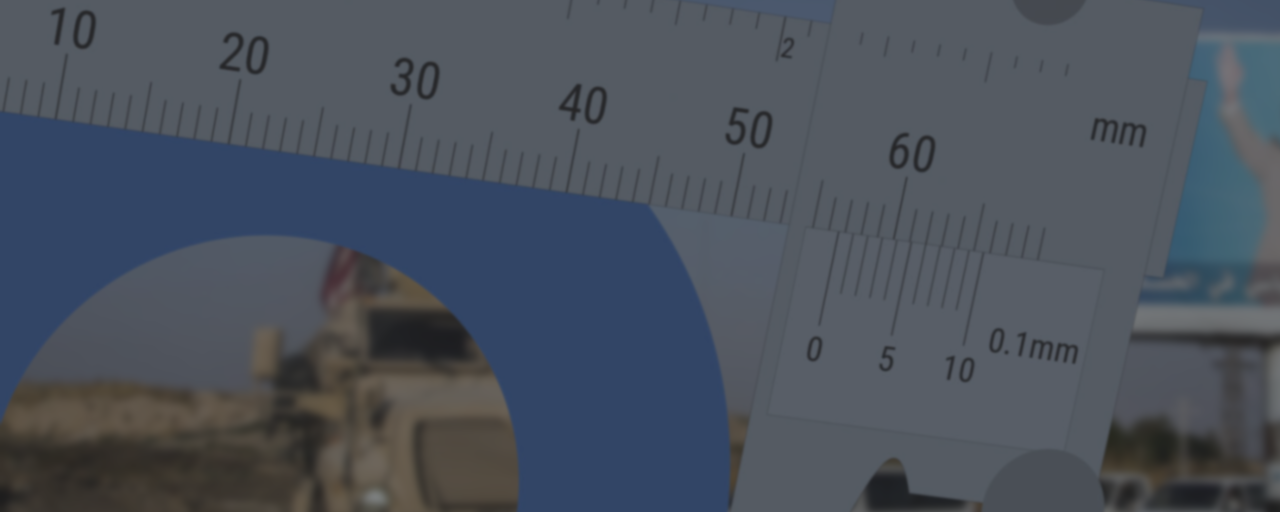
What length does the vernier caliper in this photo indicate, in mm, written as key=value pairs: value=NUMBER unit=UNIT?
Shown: value=56.6 unit=mm
